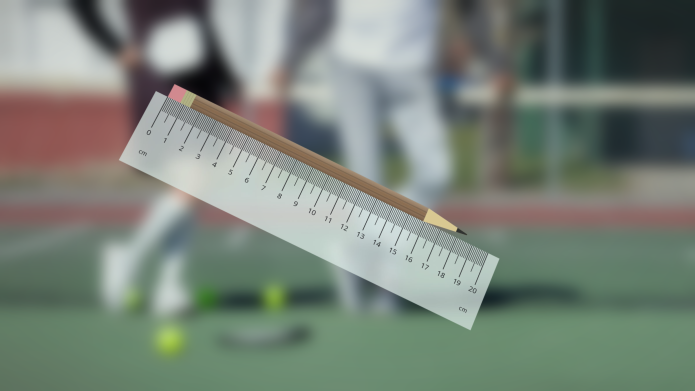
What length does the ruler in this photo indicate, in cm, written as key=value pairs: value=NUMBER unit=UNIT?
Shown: value=18.5 unit=cm
